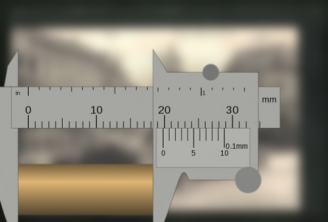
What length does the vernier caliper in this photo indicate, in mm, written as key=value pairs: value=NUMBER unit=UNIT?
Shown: value=19.8 unit=mm
